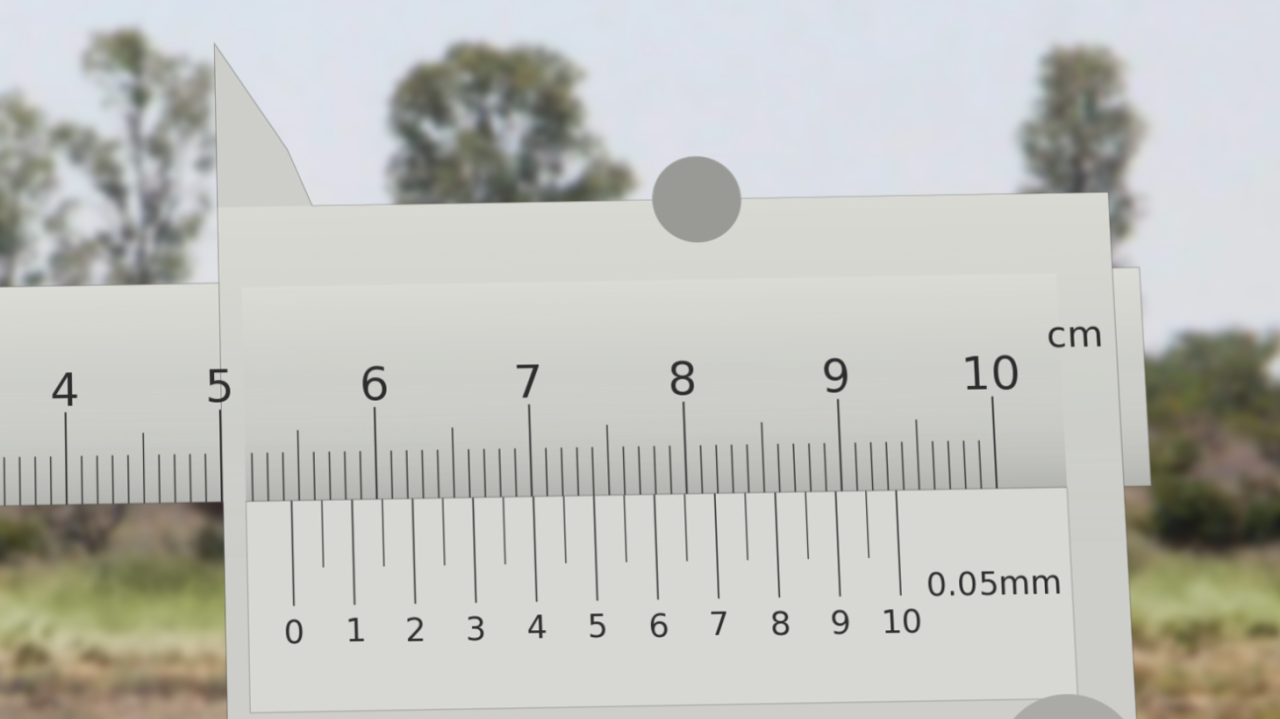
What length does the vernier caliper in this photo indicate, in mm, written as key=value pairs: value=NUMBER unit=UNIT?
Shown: value=54.5 unit=mm
